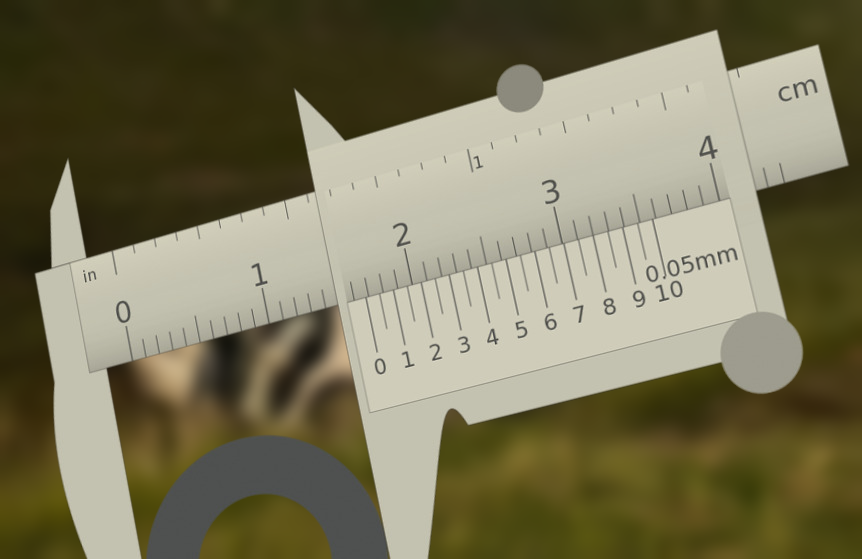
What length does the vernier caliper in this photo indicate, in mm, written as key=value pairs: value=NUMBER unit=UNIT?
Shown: value=16.8 unit=mm
